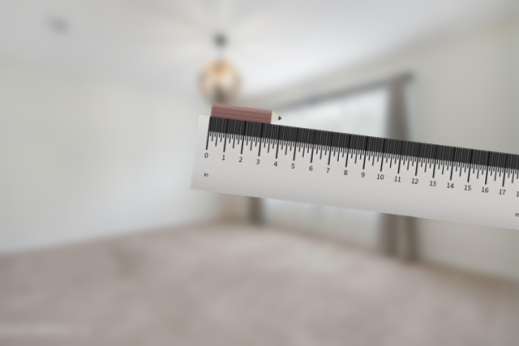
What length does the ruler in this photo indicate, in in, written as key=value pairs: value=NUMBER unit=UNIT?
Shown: value=4 unit=in
